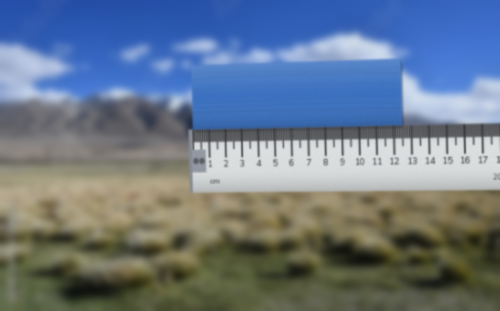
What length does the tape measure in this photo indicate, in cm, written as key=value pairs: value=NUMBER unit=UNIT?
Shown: value=12.5 unit=cm
